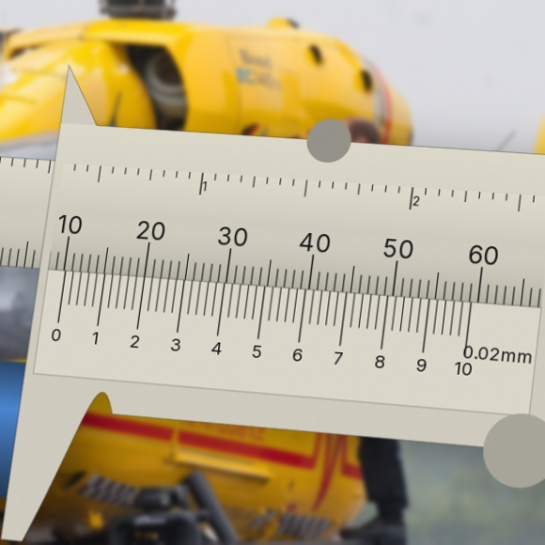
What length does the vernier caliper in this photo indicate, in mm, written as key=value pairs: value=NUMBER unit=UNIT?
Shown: value=10.2 unit=mm
